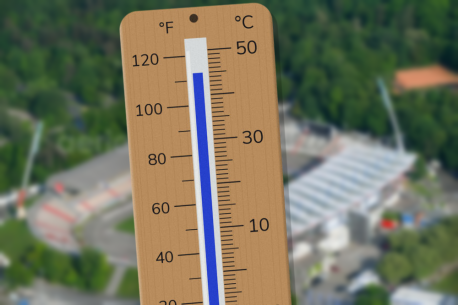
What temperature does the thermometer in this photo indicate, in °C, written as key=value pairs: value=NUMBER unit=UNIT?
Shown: value=45 unit=°C
